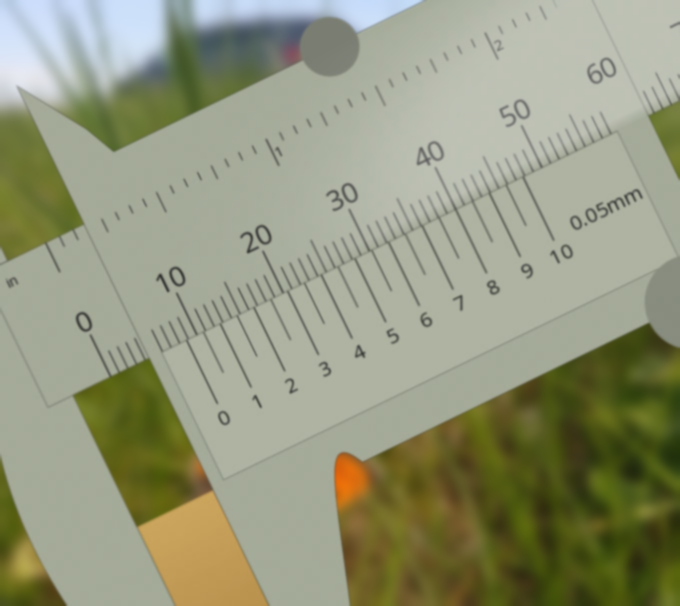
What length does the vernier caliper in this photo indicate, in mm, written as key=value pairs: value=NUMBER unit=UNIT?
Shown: value=8.8 unit=mm
